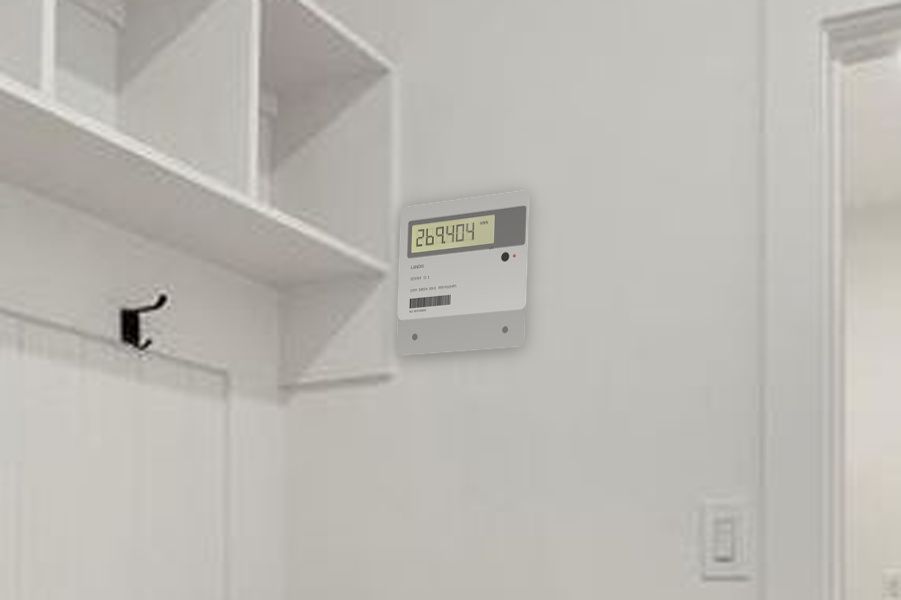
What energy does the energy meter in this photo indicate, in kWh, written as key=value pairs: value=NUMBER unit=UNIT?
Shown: value=269.404 unit=kWh
